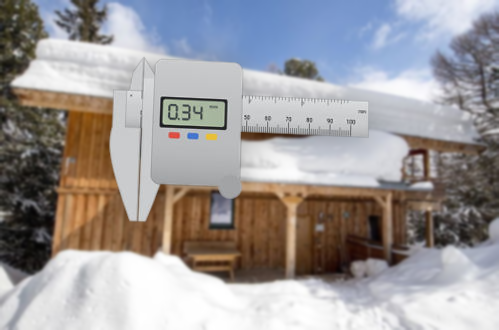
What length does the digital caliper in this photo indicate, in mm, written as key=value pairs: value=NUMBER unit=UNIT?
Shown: value=0.34 unit=mm
